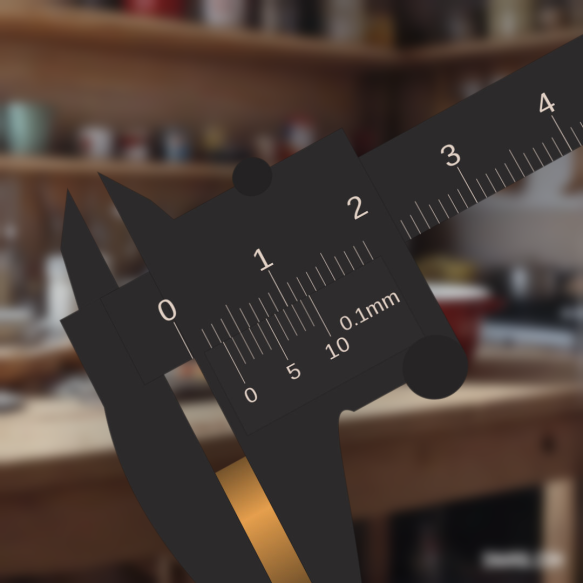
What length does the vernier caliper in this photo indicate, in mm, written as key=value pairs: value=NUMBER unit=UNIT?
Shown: value=3.2 unit=mm
